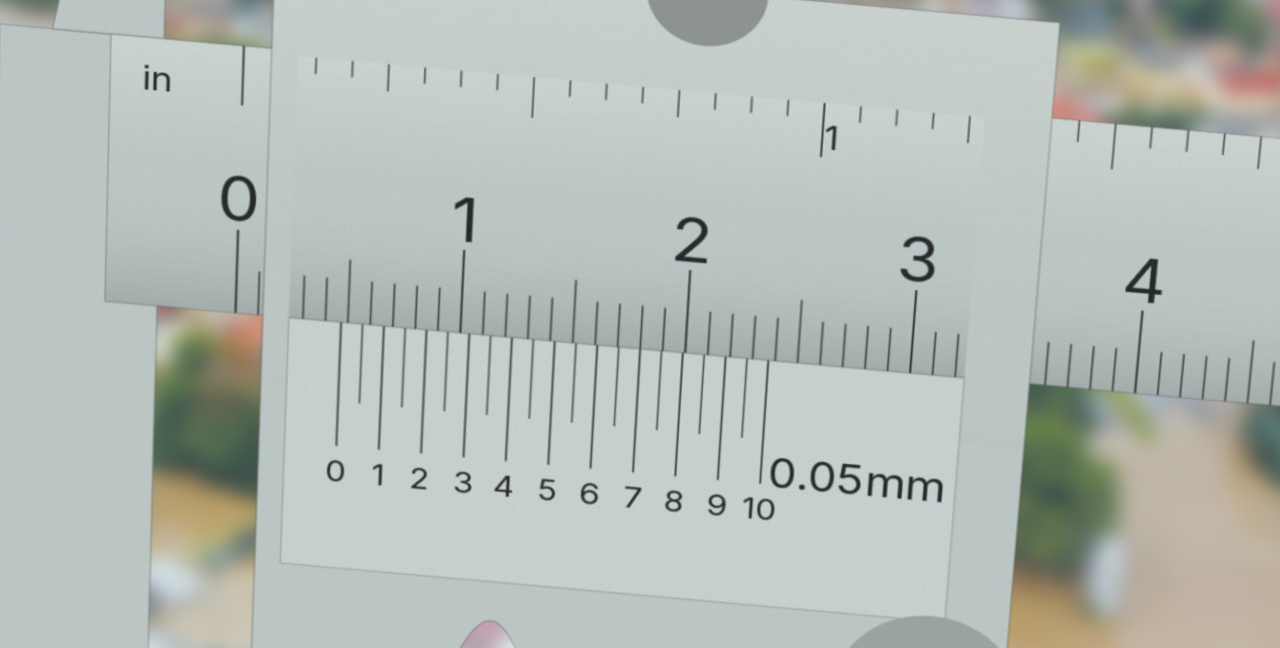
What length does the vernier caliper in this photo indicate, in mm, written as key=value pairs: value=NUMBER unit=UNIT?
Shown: value=4.7 unit=mm
